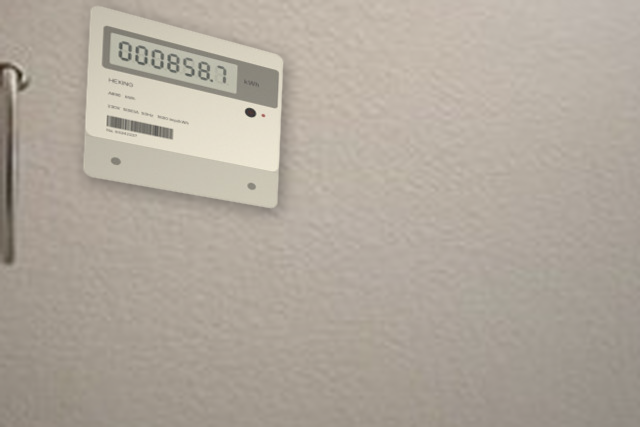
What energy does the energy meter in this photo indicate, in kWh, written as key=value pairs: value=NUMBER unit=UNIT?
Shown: value=858.7 unit=kWh
